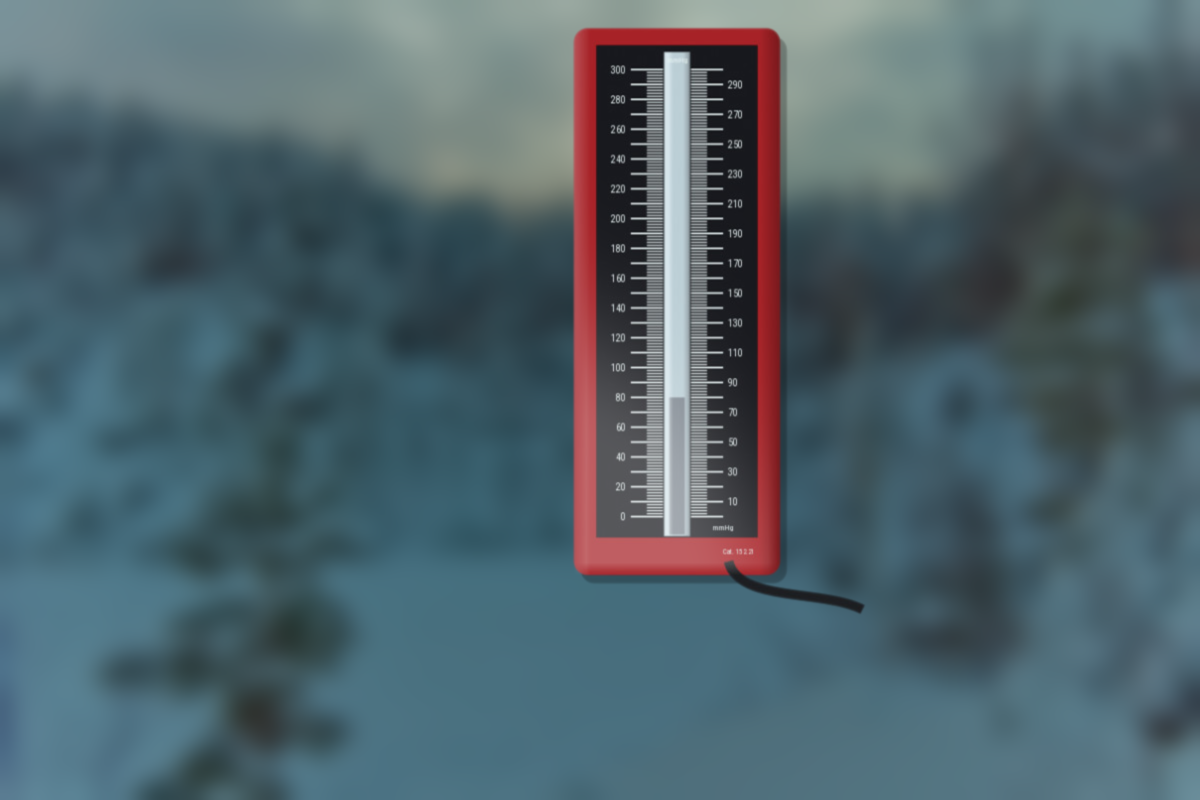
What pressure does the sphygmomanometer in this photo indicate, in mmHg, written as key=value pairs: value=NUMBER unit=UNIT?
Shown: value=80 unit=mmHg
